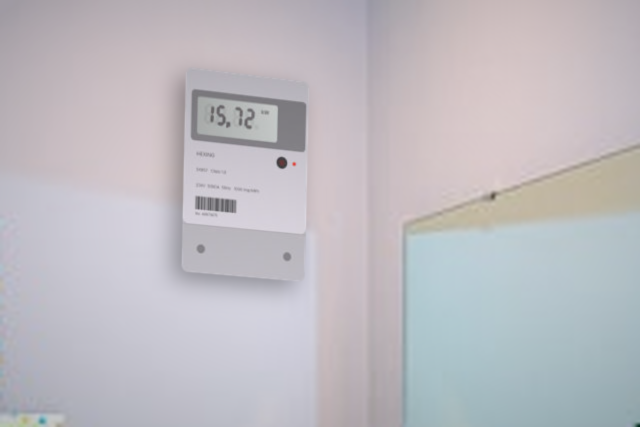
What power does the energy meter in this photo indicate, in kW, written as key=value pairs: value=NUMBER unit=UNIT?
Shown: value=15.72 unit=kW
